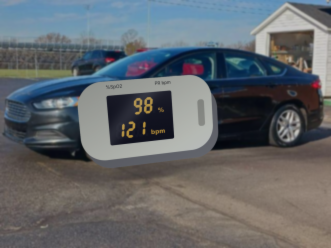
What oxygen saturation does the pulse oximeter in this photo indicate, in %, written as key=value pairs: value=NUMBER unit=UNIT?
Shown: value=98 unit=%
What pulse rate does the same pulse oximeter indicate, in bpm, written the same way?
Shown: value=121 unit=bpm
